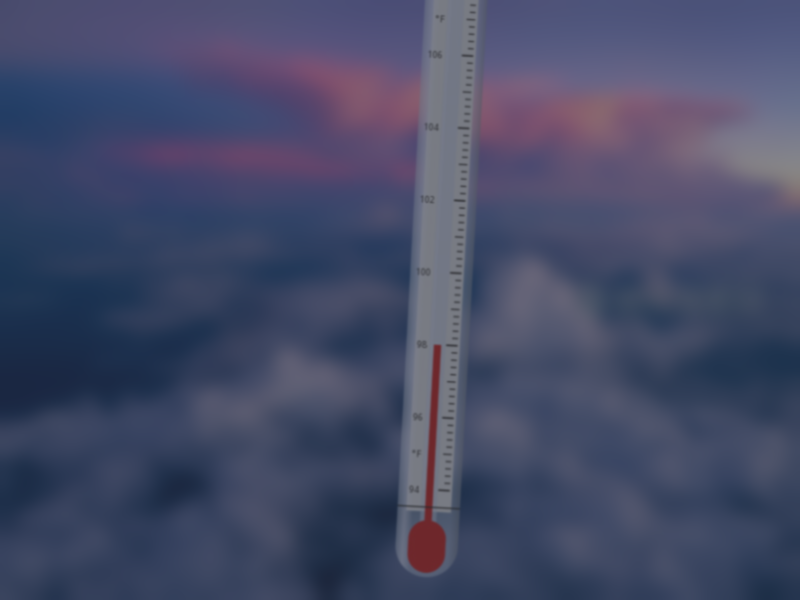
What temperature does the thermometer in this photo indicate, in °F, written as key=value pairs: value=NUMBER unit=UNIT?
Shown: value=98 unit=°F
